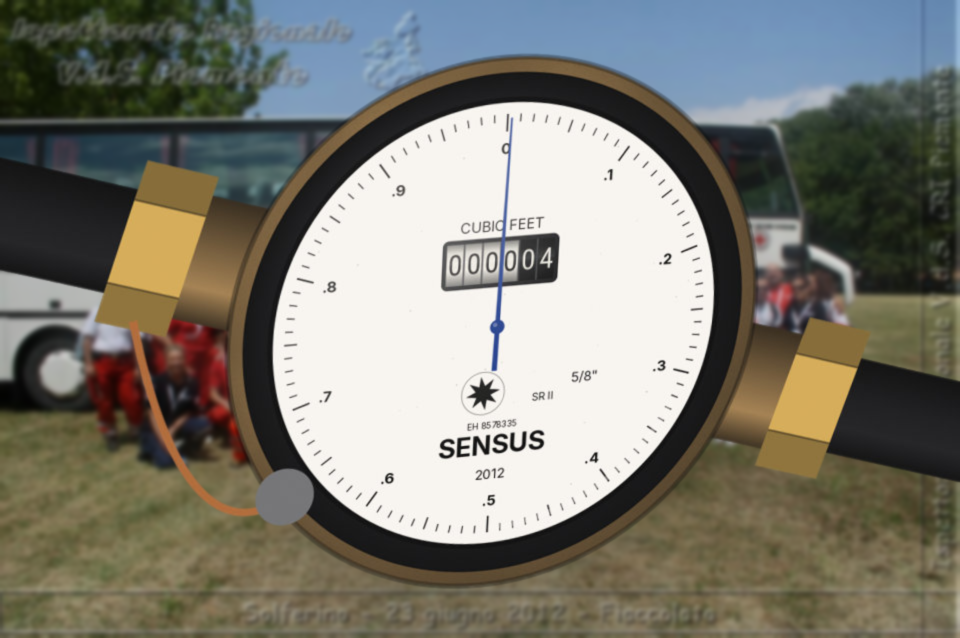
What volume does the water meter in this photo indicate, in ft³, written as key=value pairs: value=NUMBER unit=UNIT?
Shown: value=4.00 unit=ft³
